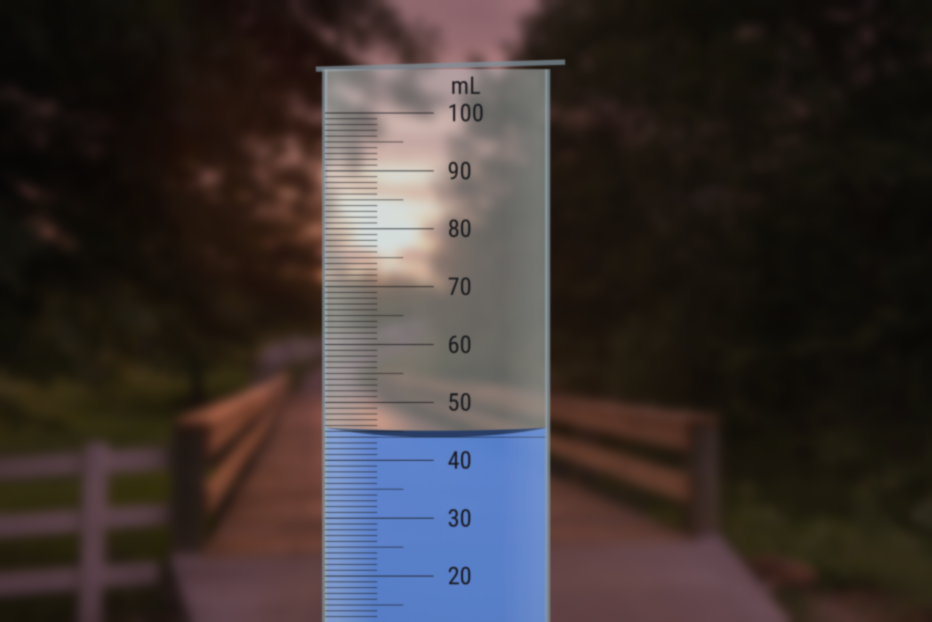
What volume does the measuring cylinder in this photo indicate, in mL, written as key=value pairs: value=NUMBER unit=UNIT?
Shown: value=44 unit=mL
